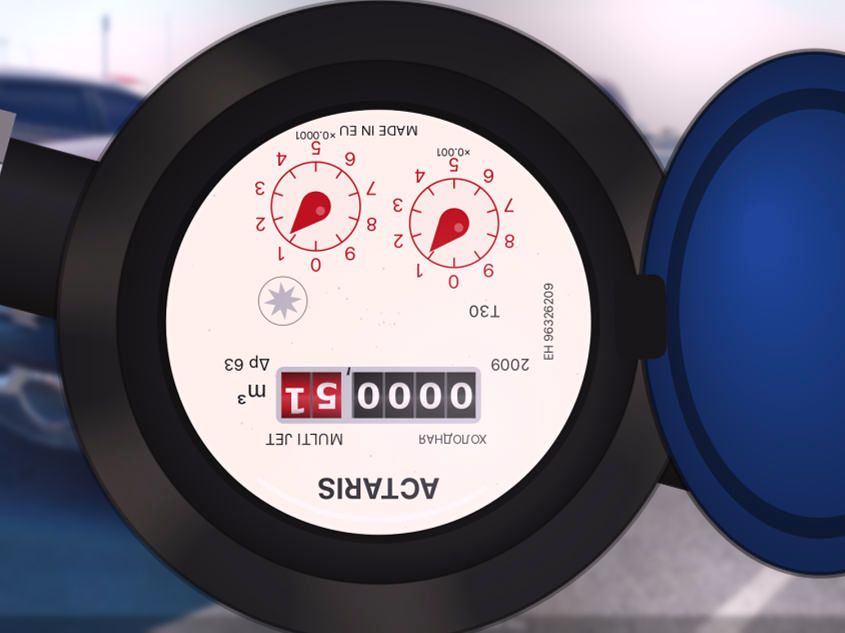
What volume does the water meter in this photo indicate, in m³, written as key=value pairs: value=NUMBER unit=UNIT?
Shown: value=0.5111 unit=m³
